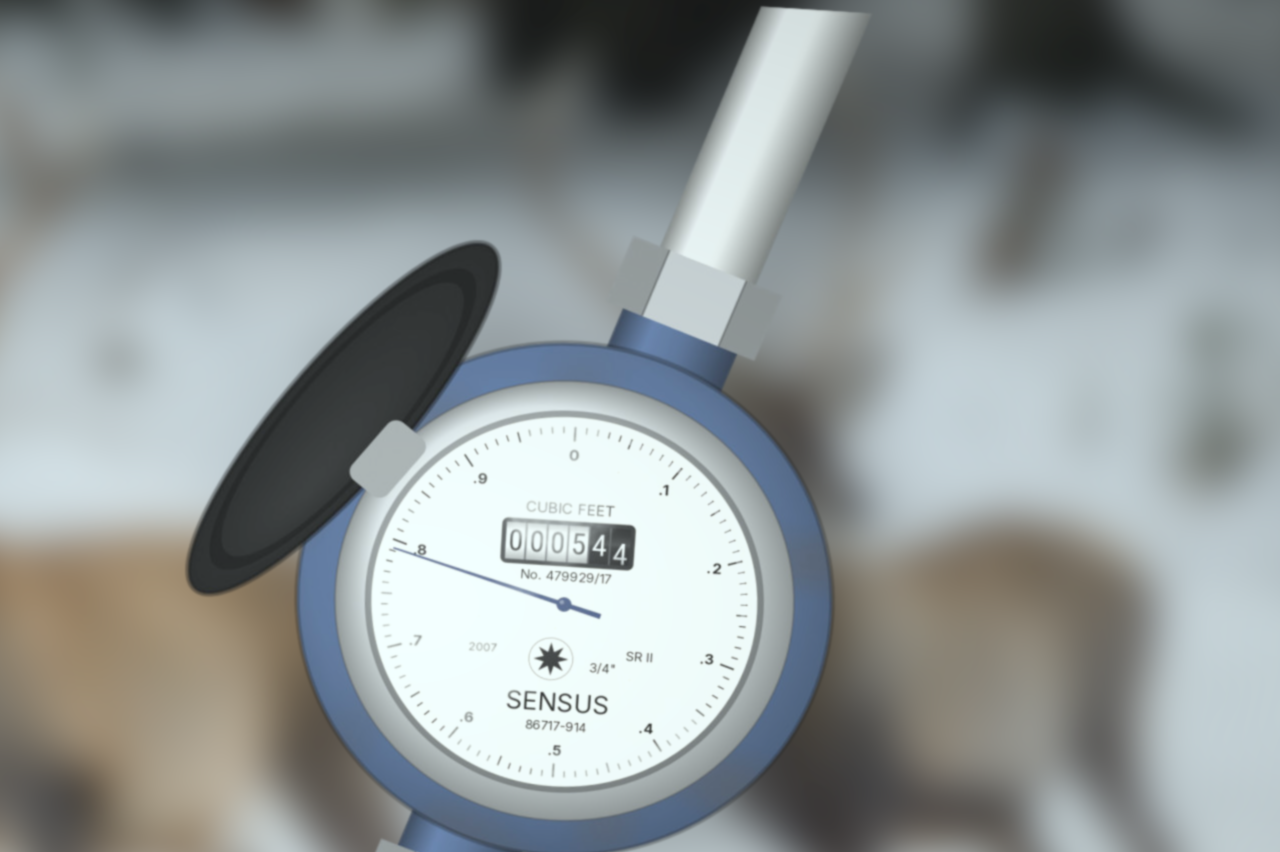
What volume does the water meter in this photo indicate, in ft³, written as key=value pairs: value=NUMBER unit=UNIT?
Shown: value=543.79 unit=ft³
